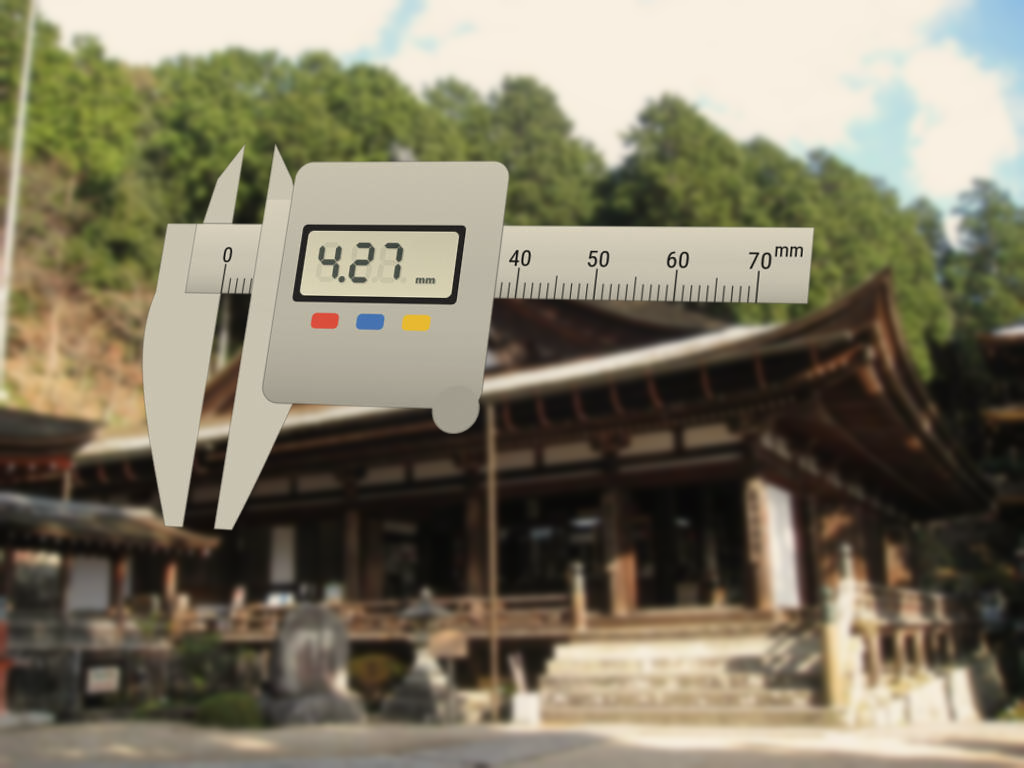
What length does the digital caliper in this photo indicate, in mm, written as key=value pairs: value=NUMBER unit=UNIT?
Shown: value=4.27 unit=mm
